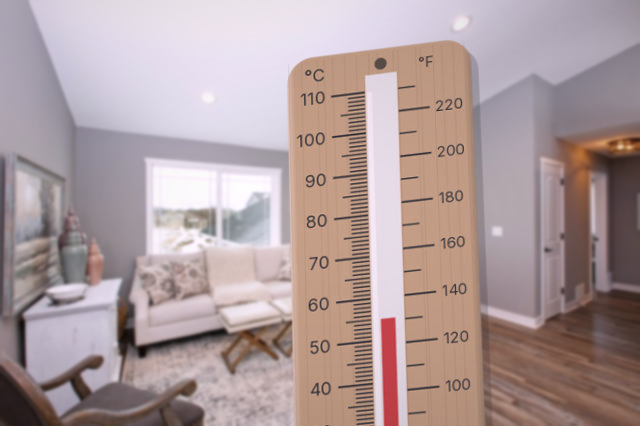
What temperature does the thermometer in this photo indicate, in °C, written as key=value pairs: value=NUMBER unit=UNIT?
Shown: value=55 unit=°C
